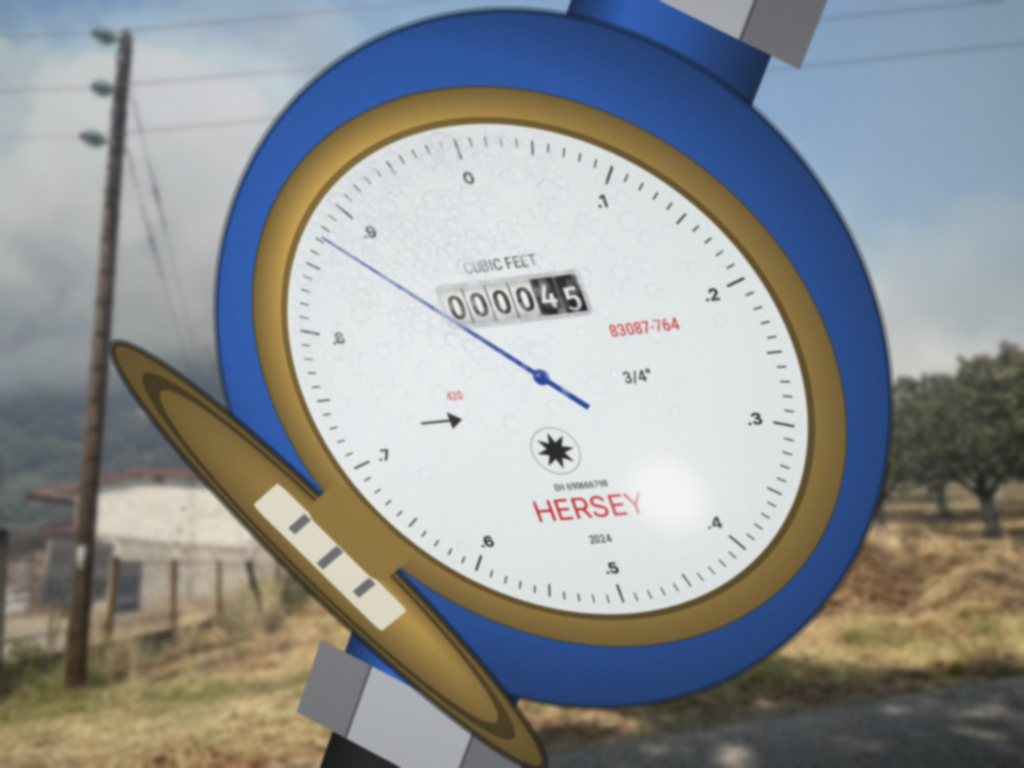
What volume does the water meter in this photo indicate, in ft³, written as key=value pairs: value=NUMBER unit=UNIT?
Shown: value=44.87 unit=ft³
